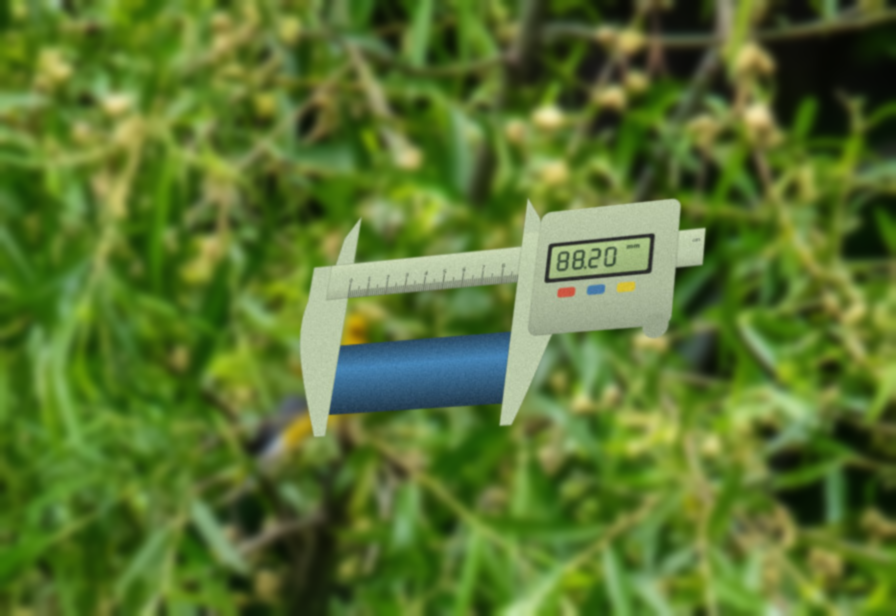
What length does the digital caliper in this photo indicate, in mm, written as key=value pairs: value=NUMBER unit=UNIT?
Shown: value=88.20 unit=mm
